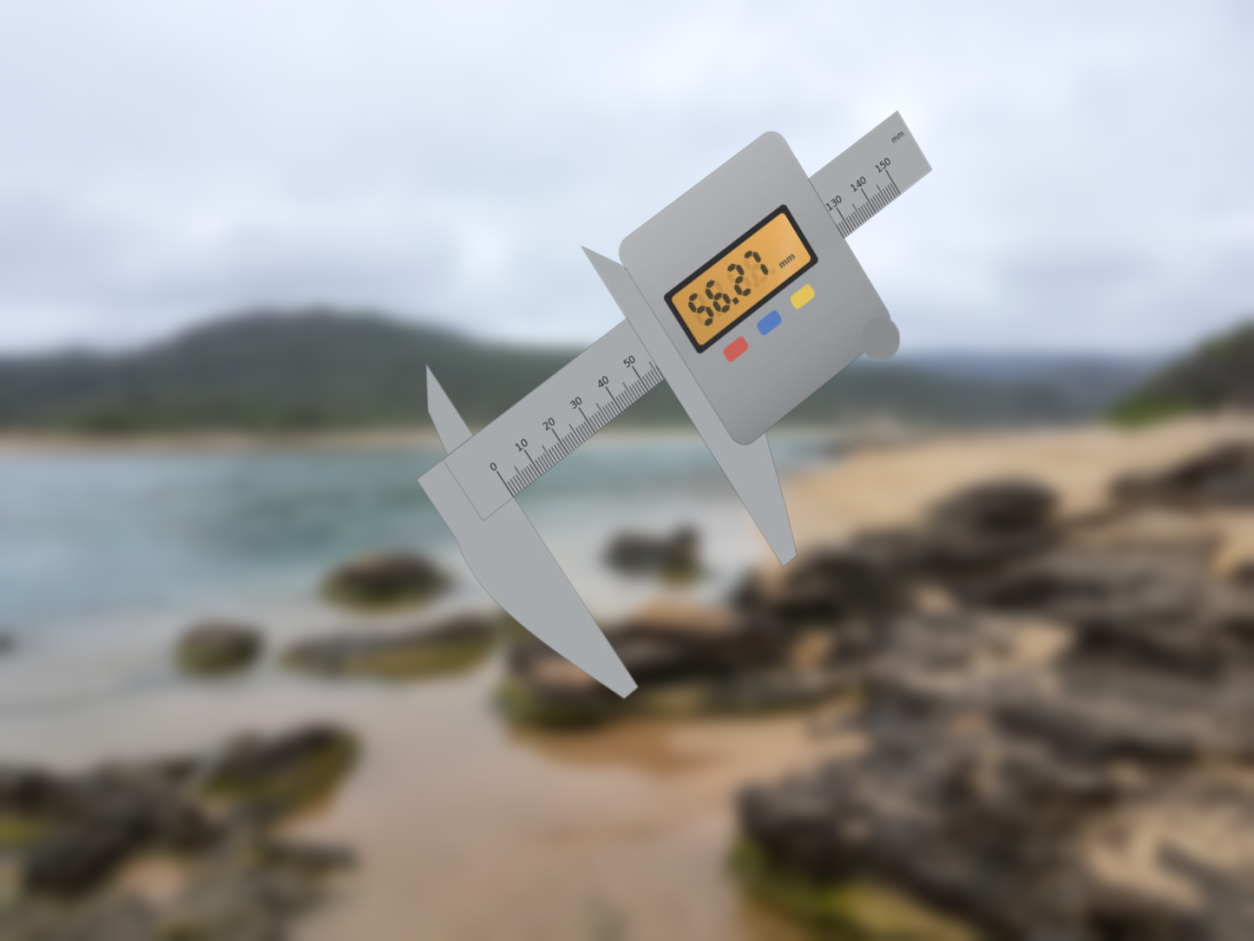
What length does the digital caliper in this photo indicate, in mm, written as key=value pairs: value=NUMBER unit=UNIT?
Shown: value=56.27 unit=mm
